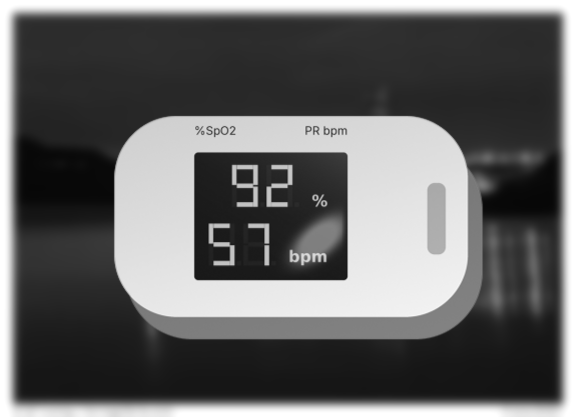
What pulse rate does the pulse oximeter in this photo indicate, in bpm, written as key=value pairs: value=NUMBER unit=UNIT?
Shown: value=57 unit=bpm
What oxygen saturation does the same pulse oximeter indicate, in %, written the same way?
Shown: value=92 unit=%
